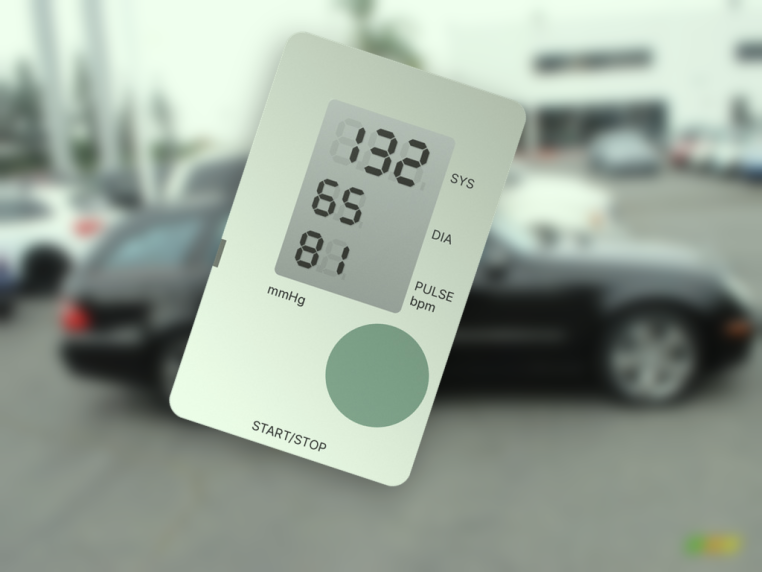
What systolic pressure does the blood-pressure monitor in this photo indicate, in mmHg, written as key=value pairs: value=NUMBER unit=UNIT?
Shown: value=132 unit=mmHg
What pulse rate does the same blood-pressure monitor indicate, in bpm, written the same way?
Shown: value=81 unit=bpm
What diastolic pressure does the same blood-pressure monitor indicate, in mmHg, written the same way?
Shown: value=65 unit=mmHg
